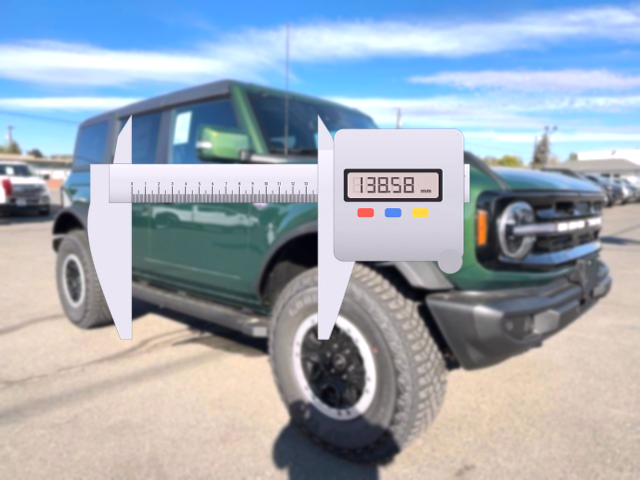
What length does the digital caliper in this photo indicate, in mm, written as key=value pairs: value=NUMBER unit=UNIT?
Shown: value=138.58 unit=mm
